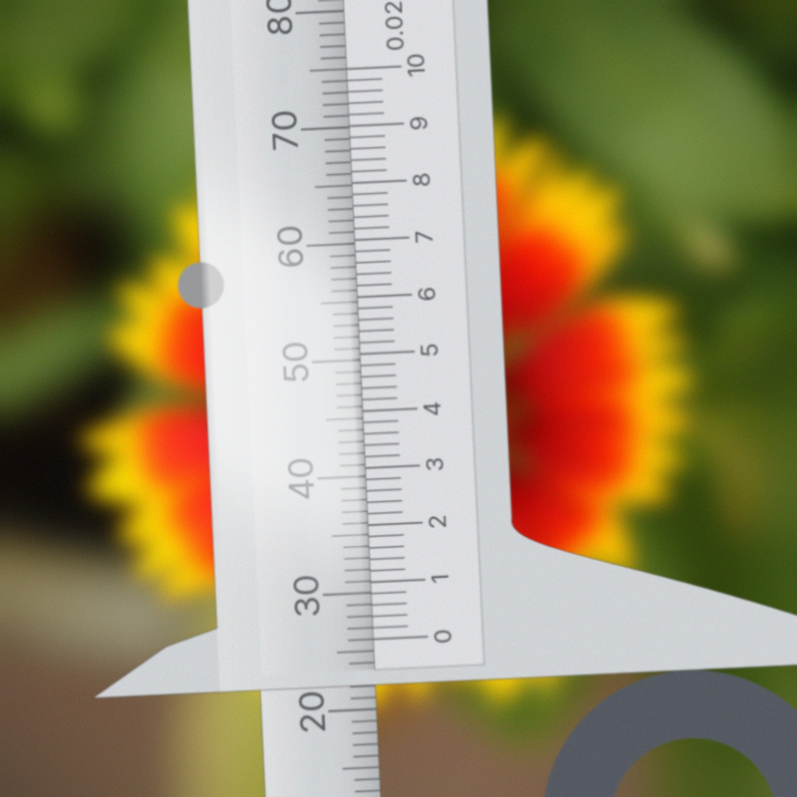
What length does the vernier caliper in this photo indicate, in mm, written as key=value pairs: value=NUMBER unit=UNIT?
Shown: value=26.0 unit=mm
